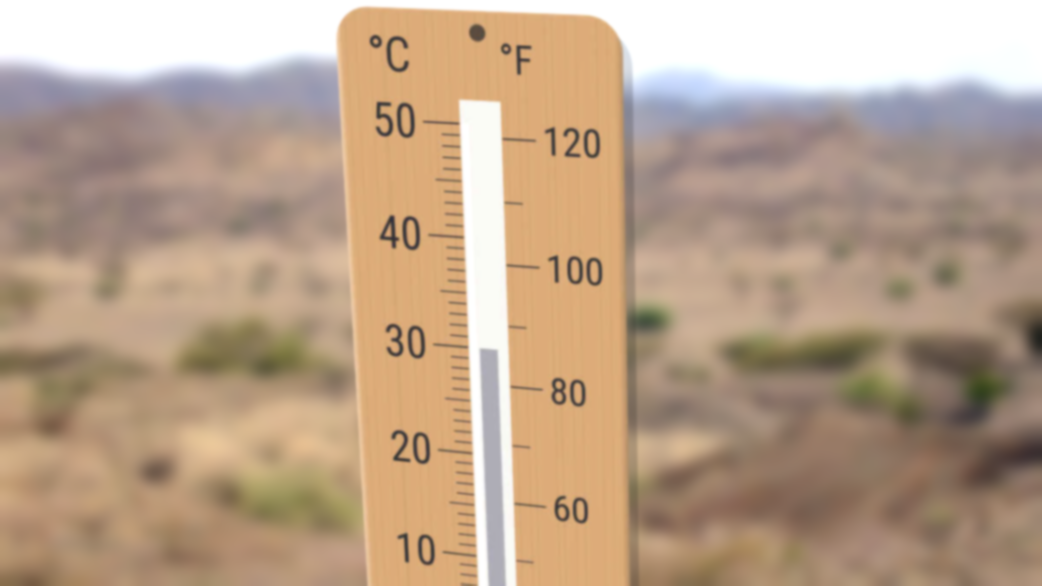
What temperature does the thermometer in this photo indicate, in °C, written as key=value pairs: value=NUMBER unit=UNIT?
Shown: value=30 unit=°C
